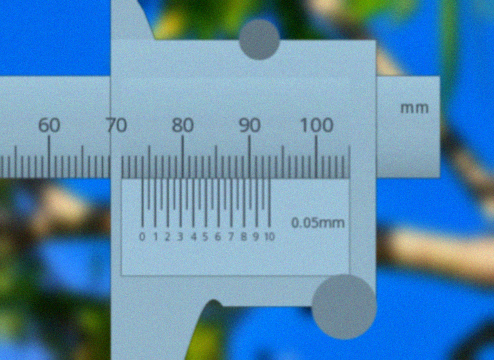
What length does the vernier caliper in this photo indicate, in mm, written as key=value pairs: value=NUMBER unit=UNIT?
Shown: value=74.0 unit=mm
